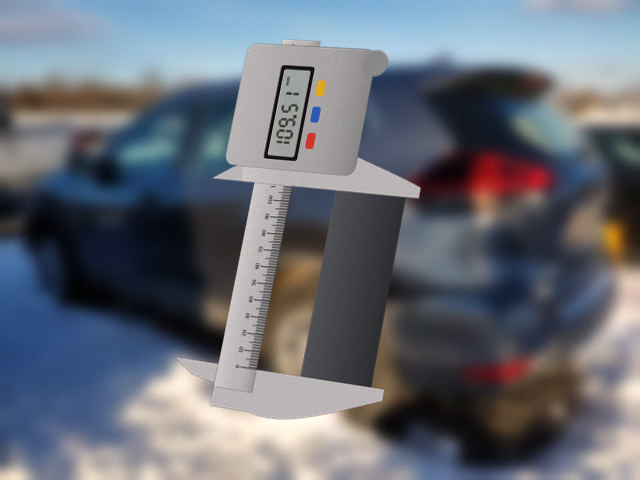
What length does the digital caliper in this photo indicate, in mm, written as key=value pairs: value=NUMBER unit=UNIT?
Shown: value=109.51 unit=mm
